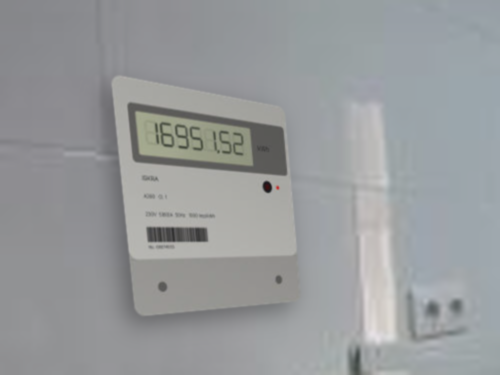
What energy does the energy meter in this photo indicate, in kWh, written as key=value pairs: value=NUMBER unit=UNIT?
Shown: value=16951.52 unit=kWh
